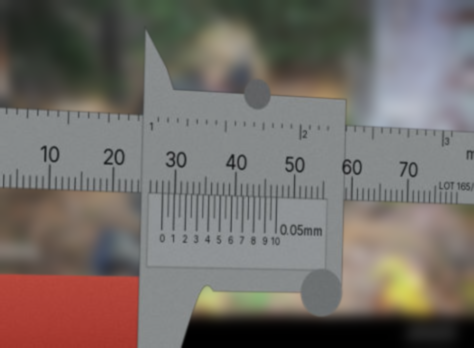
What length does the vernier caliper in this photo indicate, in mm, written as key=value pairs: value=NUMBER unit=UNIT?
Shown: value=28.0 unit=mm
